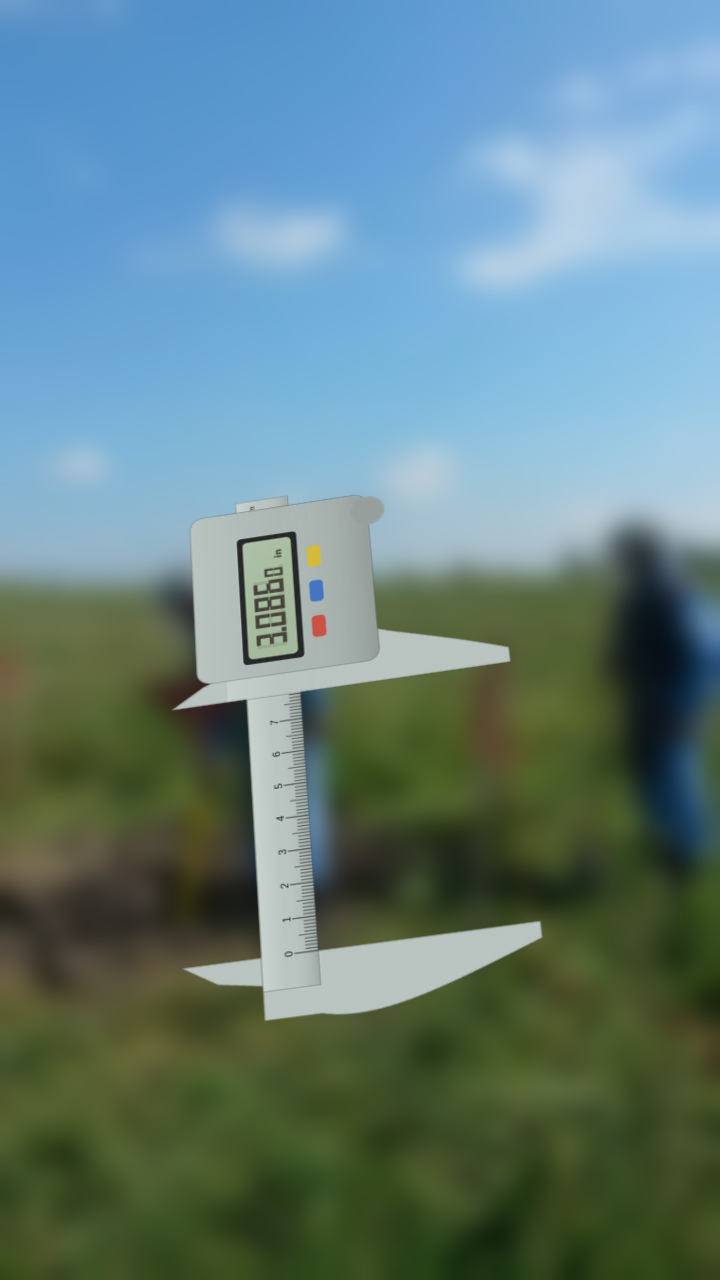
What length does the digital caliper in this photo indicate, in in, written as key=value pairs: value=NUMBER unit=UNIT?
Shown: value=3.0860 unit=in
